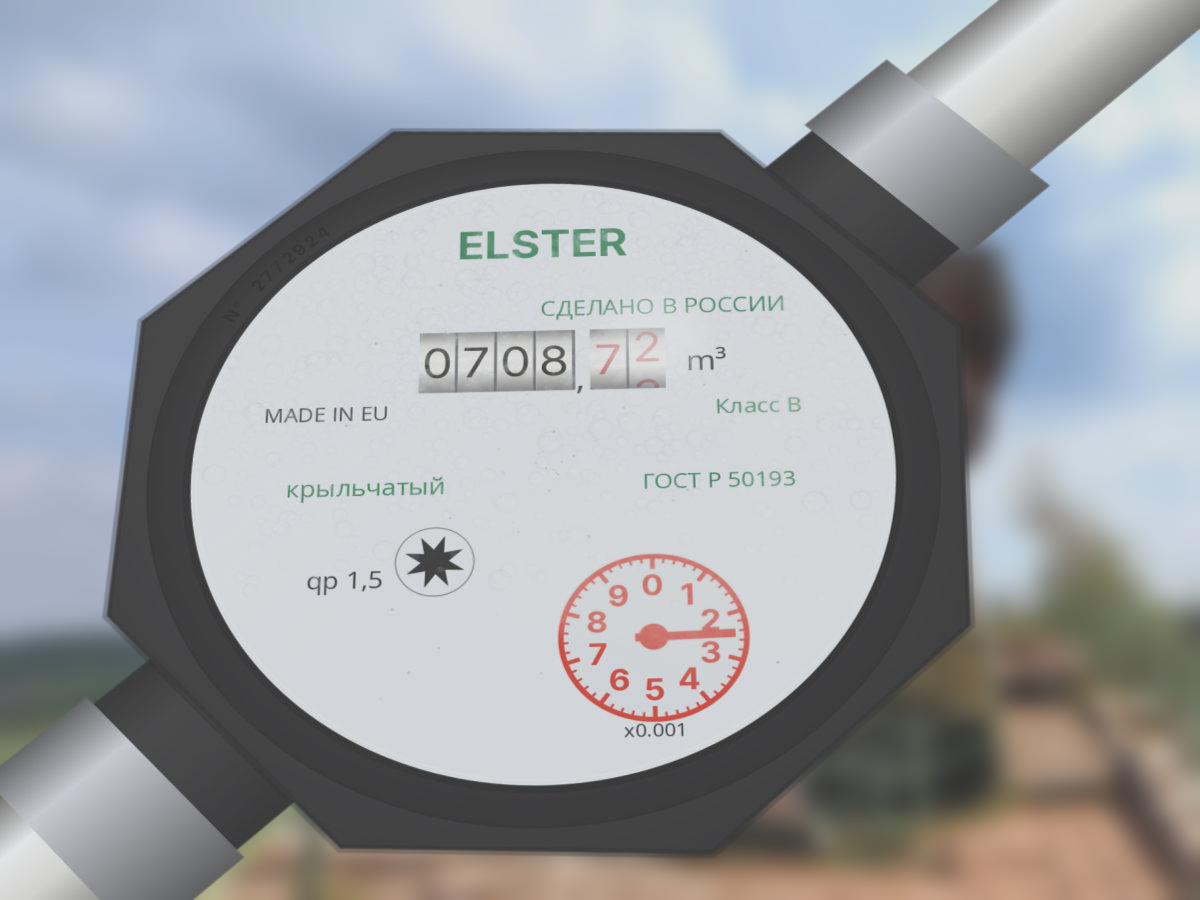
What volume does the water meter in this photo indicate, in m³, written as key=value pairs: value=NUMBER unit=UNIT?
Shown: value=708.722 unit=m³
